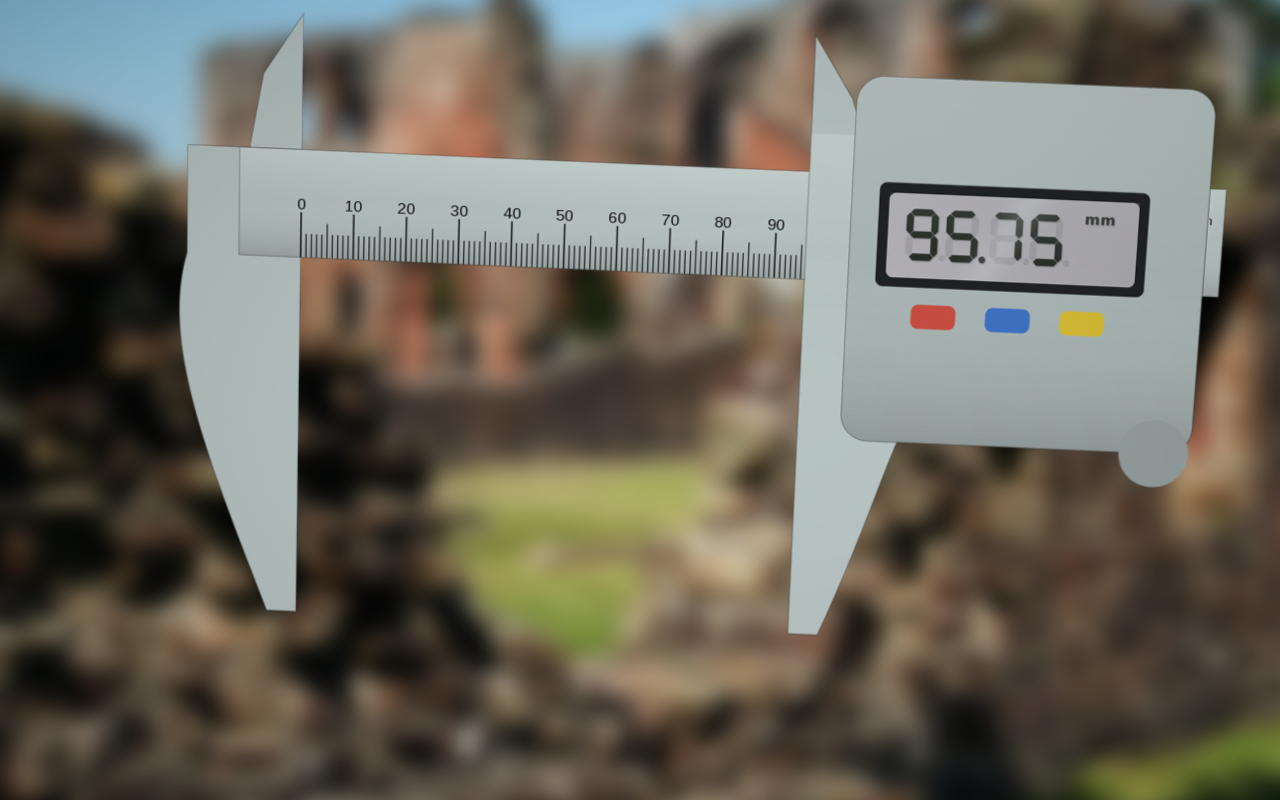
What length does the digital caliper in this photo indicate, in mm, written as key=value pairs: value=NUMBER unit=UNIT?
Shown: value=95.75 unit=mm
